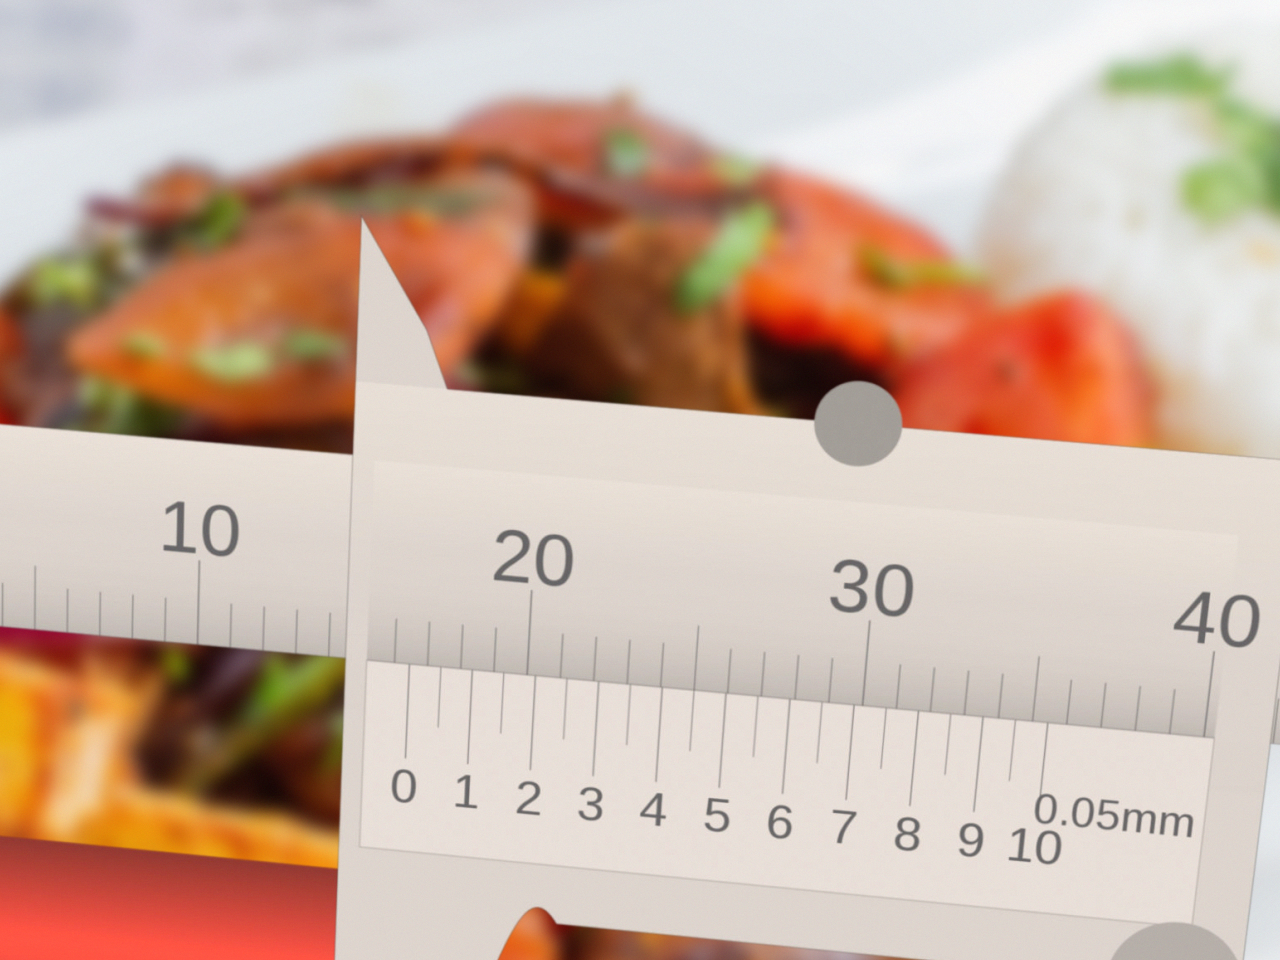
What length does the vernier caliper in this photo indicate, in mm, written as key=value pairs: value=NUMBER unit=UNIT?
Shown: value=16.45 unit=mm
